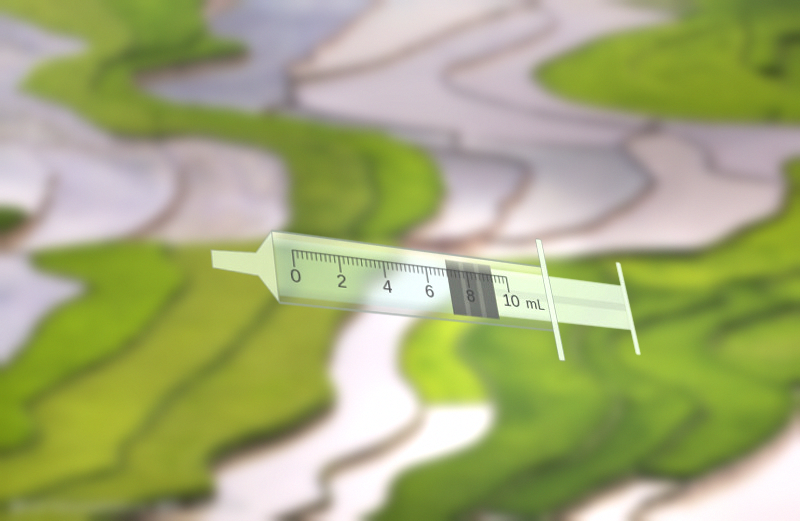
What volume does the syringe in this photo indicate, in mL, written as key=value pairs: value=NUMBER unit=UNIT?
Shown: value=7 unit=mL
